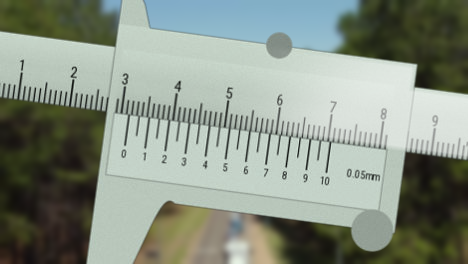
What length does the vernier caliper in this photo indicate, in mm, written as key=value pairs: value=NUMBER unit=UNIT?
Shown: value=31.5 unit=mm
